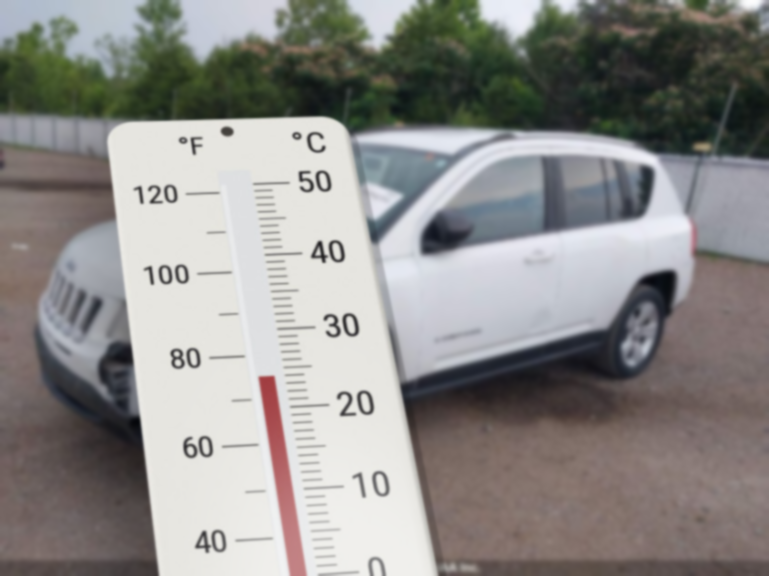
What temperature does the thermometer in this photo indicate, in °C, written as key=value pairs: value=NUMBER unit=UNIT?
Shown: value=24 unit=°C
